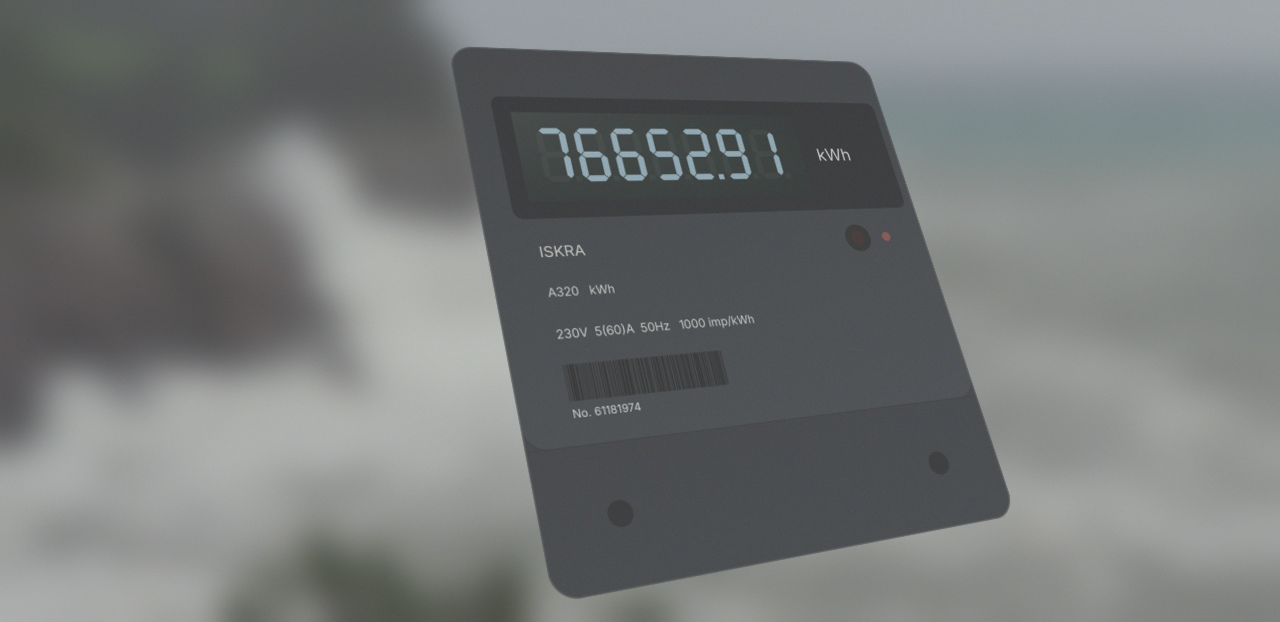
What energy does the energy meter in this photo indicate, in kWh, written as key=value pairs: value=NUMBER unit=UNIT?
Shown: value=76652.91 unit=kWh
